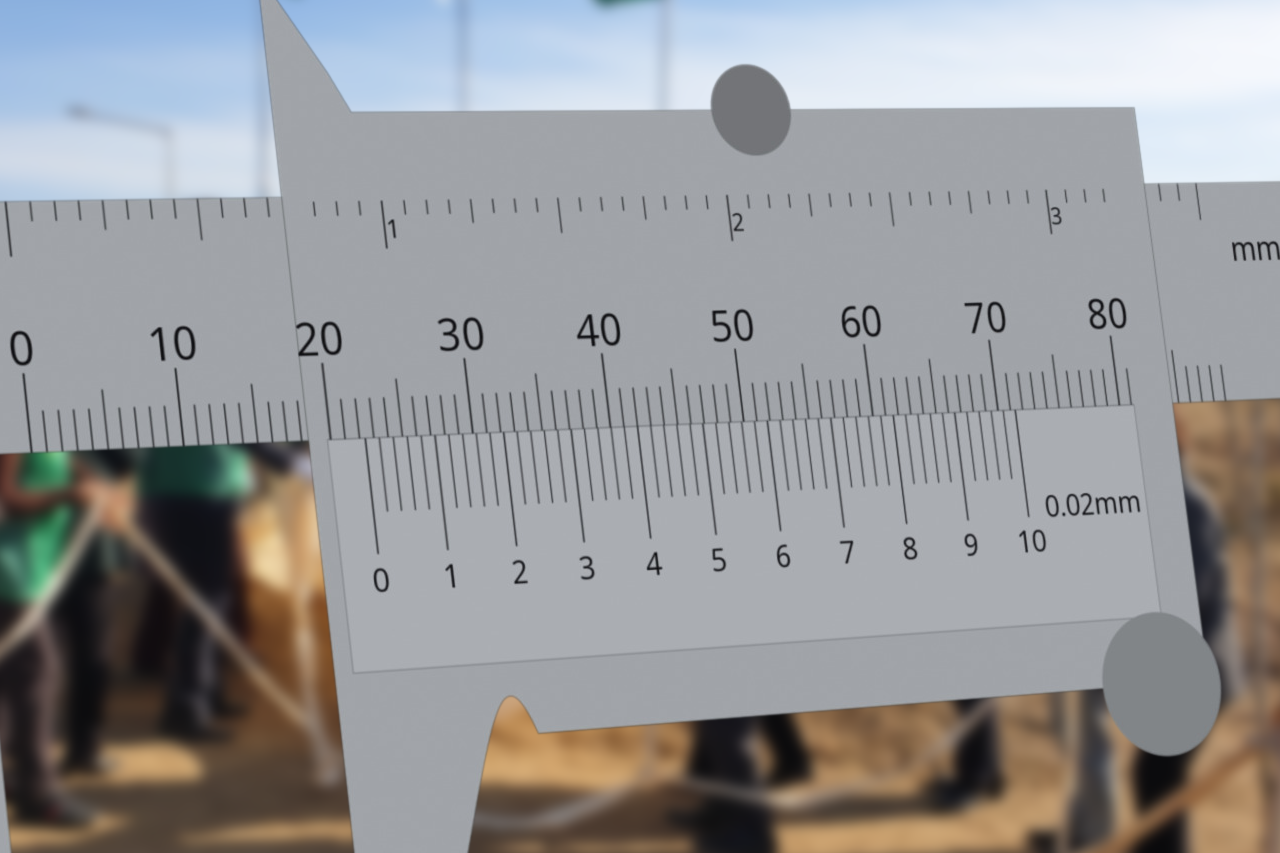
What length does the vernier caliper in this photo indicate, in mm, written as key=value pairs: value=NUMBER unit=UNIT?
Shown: value=22.4 unit=mm
